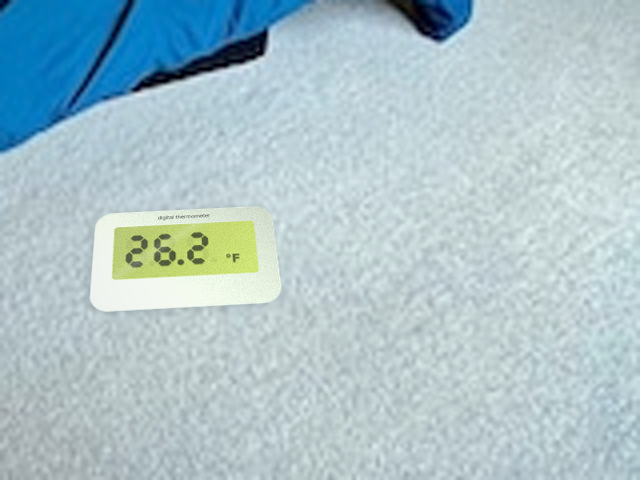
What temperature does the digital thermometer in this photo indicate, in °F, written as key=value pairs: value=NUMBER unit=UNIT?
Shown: value=26.2 unit=°F
